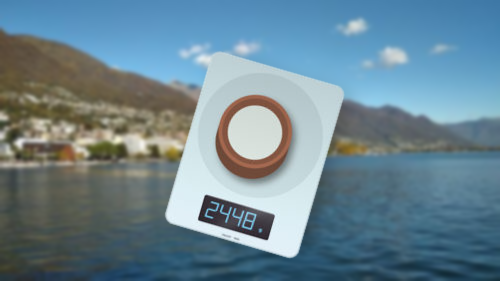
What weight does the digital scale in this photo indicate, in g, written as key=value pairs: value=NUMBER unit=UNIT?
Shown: value=2448 unit=g
